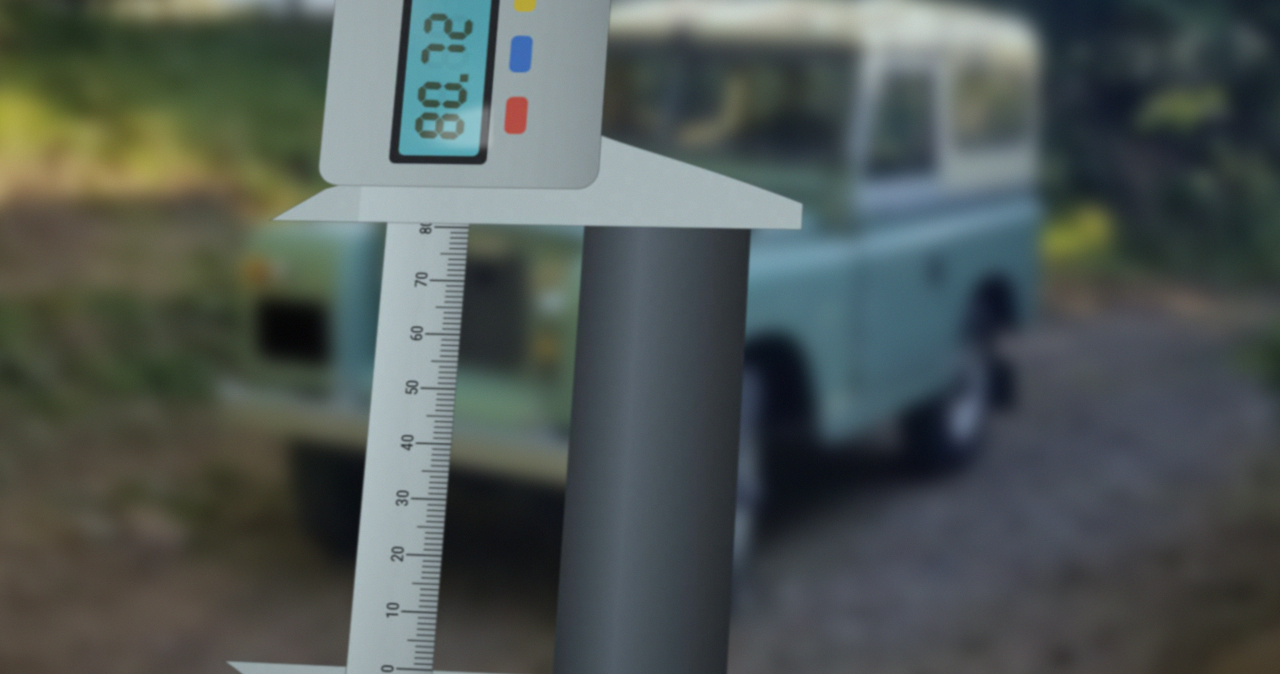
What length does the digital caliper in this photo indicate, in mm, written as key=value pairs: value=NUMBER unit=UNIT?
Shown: value=80.72 unit=mm
